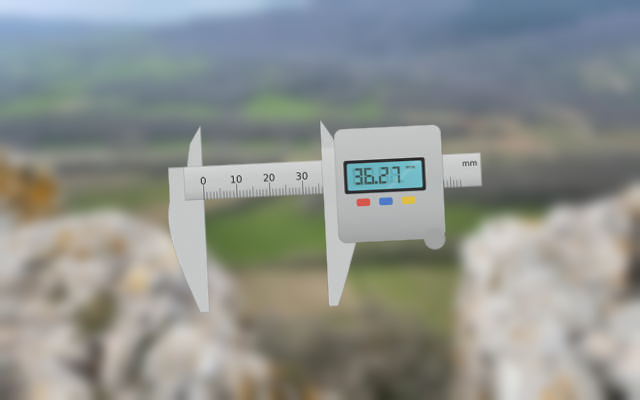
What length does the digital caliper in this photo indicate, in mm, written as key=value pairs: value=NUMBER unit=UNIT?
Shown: value=36.27 unit=mm
